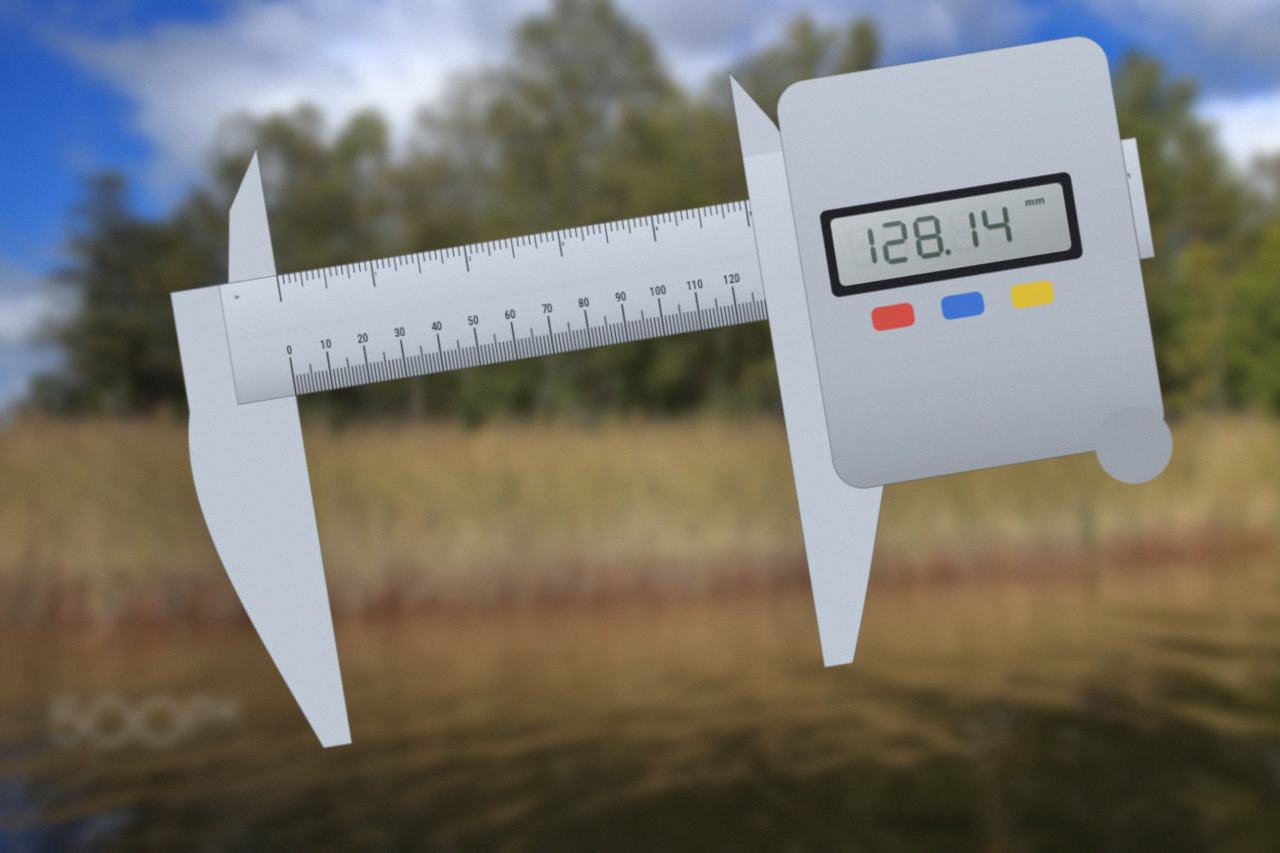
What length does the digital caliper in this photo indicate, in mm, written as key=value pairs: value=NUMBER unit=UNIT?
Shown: value=128.14 unit=mm
